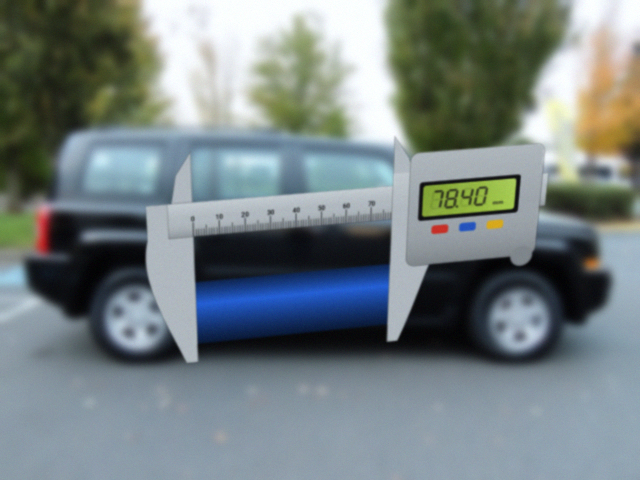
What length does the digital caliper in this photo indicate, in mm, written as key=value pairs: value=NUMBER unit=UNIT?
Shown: value=78.40 unit=mm
